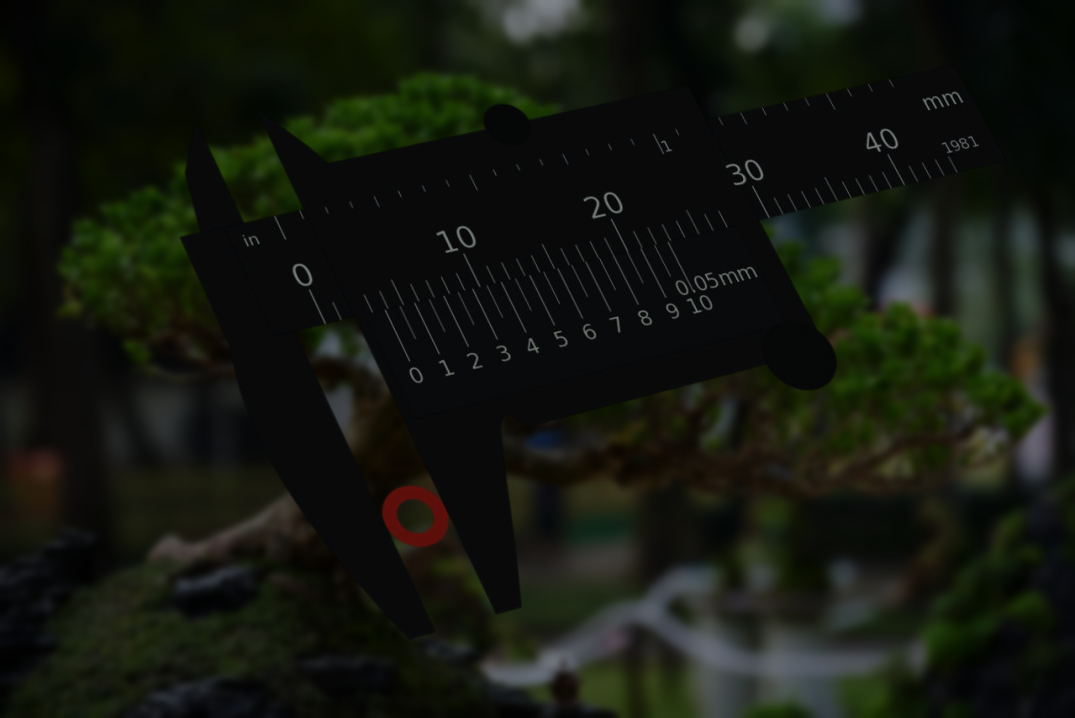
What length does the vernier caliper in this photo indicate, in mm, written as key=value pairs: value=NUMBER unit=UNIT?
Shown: value=3.8 unit=mm
